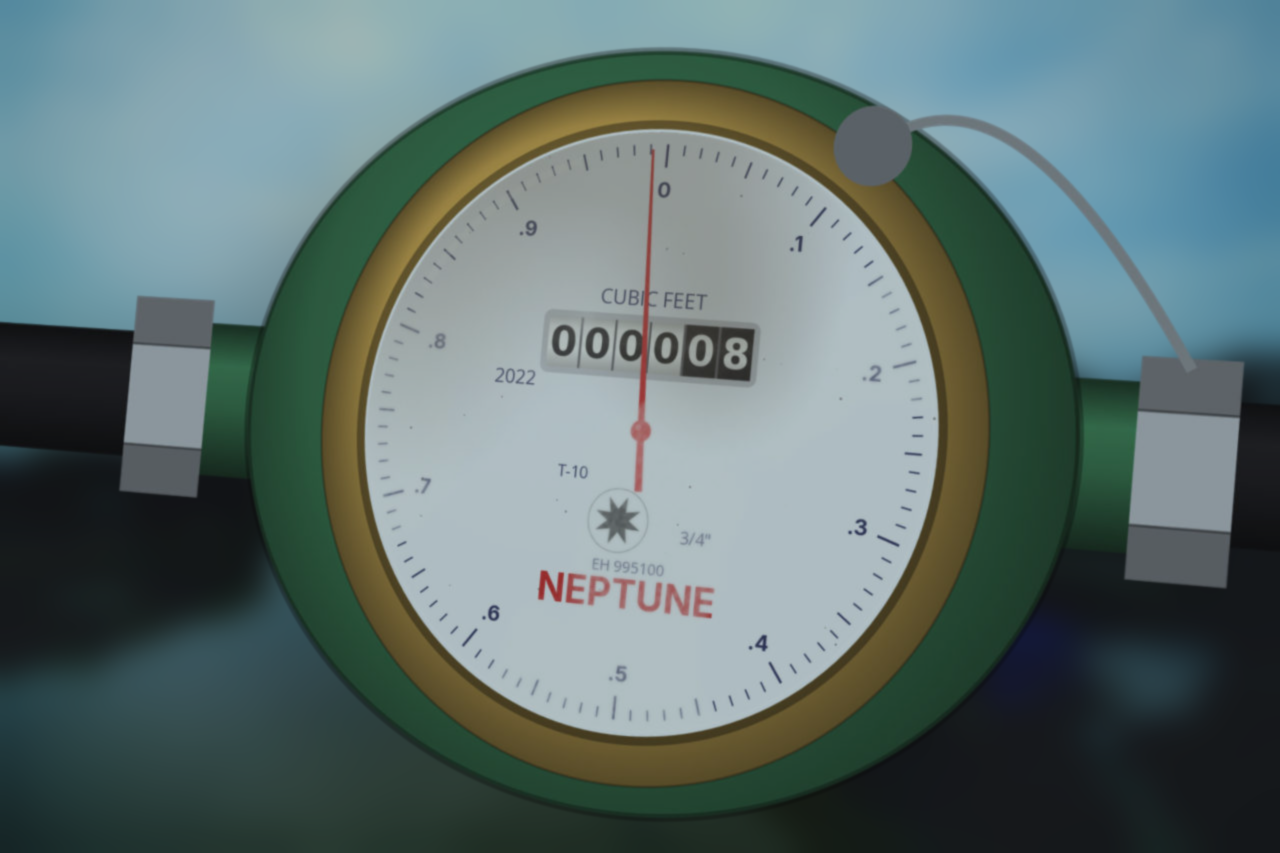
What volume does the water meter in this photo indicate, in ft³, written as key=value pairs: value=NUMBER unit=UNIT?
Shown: value=7.99 unit=ft³
